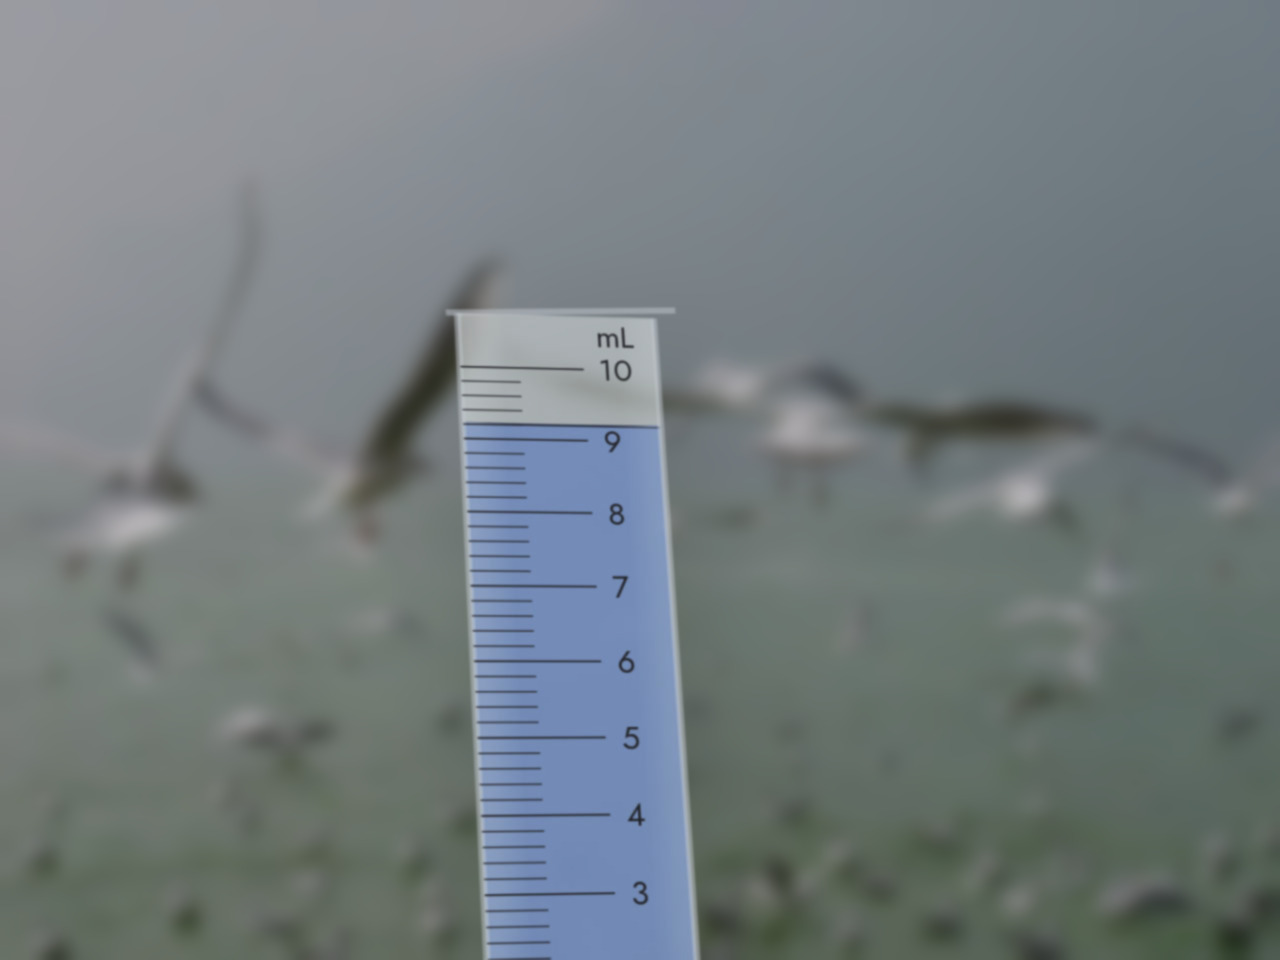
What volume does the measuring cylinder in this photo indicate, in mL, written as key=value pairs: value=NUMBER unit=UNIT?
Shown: value=9.2 unit=mL
